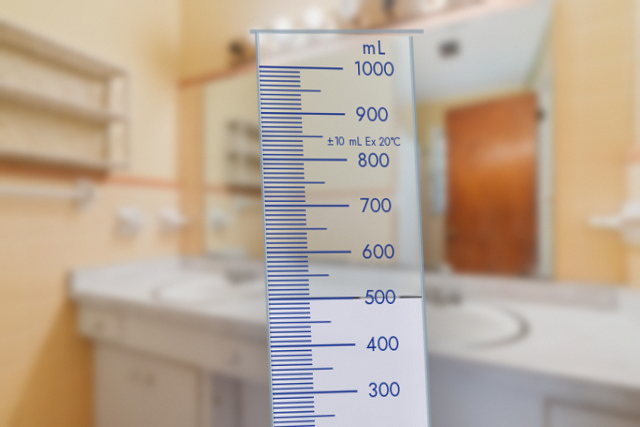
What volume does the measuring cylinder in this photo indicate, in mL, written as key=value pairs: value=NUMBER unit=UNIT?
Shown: value=500 unit=mL
